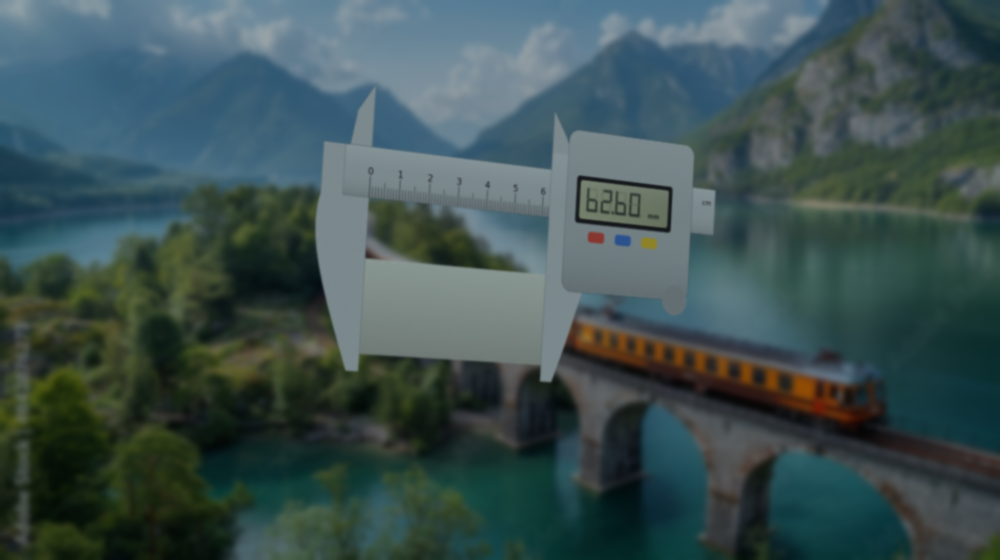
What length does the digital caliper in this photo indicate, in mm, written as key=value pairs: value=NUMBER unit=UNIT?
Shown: value=62.60 unit=mm
